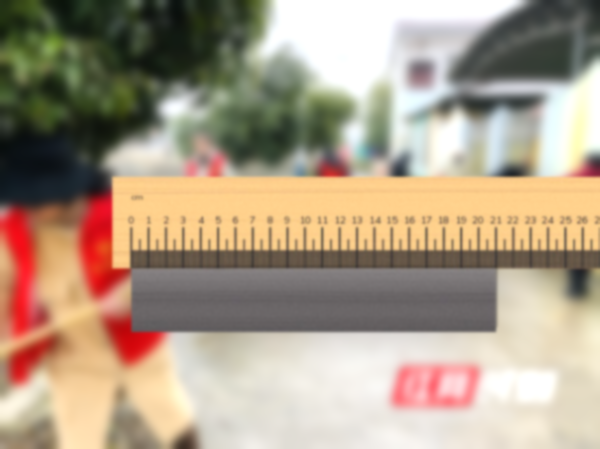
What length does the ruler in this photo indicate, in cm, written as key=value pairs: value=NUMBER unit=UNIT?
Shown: value=21 unit=cm
